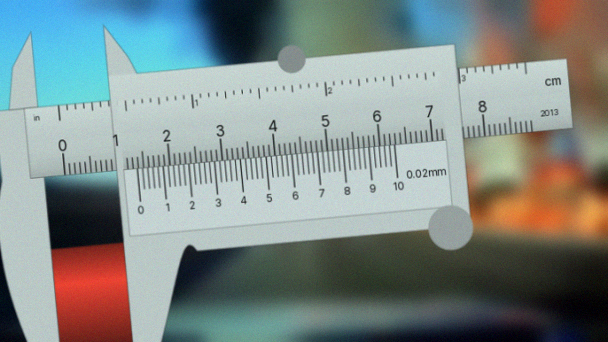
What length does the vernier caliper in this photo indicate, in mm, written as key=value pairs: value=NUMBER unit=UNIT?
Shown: value=13.8 unit=mm
